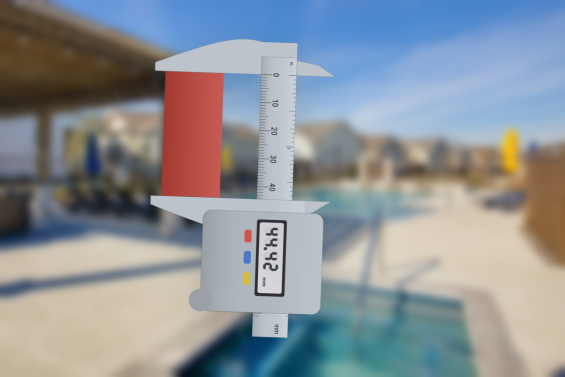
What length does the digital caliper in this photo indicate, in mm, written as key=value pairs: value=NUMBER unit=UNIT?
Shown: value=44.42 unit=mm
